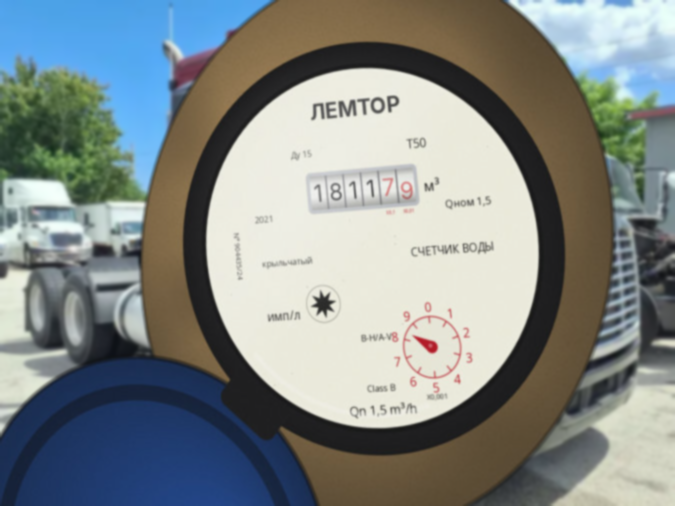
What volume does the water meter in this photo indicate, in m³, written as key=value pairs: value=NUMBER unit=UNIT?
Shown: value=1811.788 unit=m³
